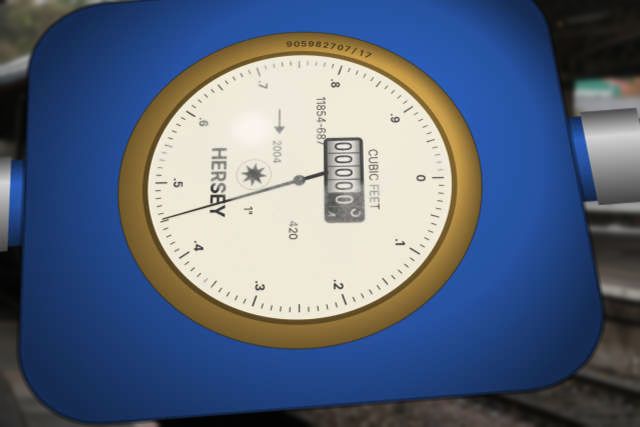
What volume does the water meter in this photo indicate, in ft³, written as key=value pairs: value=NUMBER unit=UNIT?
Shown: value=3.45 unit=ft³
